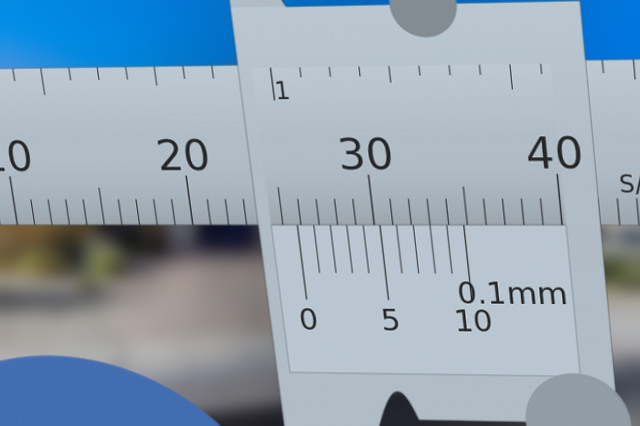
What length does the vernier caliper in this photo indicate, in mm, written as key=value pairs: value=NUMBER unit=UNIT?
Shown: value=25.8 unit=mm
